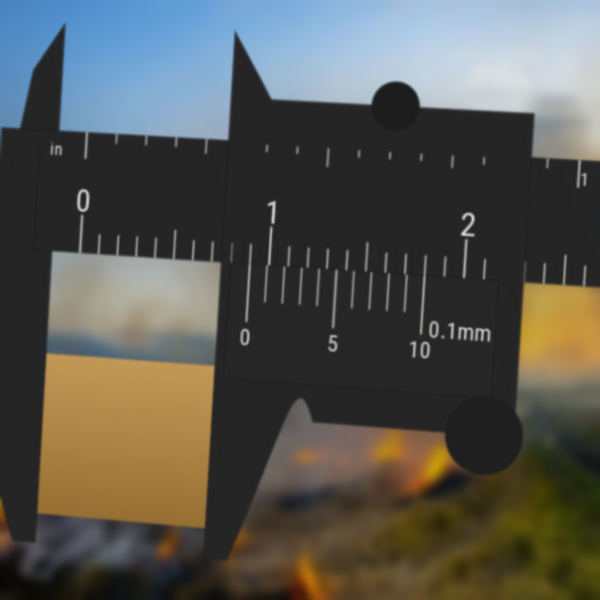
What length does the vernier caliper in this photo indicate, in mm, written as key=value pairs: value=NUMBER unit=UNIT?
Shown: value=9.0 unit=mm
